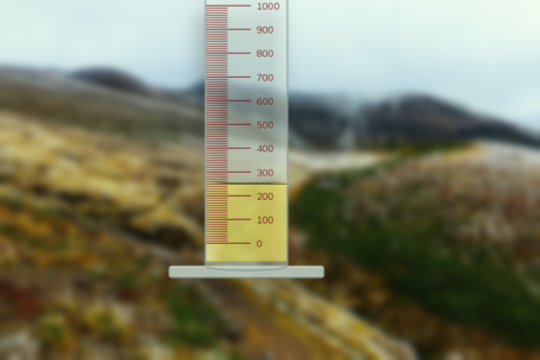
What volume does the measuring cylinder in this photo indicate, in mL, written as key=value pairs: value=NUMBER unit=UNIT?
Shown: value=250 unit=mL
